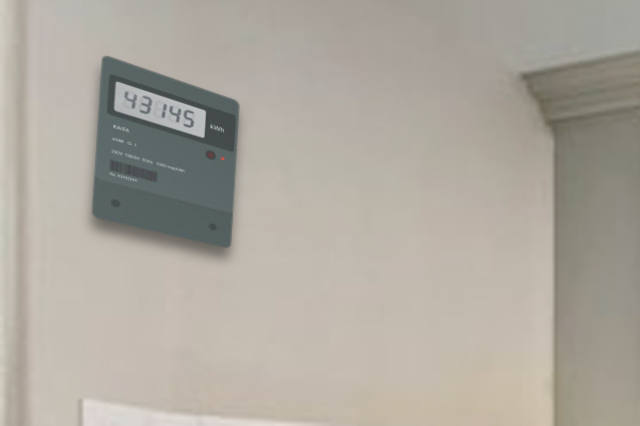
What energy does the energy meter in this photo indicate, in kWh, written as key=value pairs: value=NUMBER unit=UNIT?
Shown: value=43145 unit=kWh
